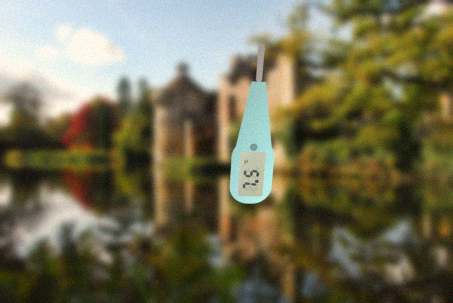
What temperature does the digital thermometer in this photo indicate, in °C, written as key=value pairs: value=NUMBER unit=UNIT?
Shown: value=7.5 unit=°C
